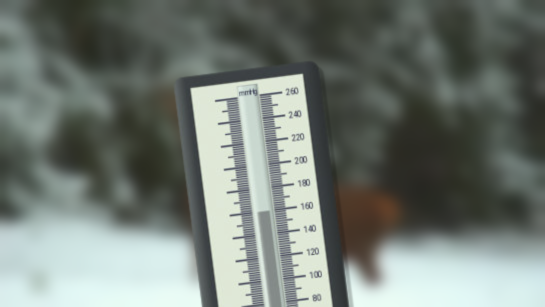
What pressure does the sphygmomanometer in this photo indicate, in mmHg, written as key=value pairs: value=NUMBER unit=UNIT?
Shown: value=160 unit=mmHg
